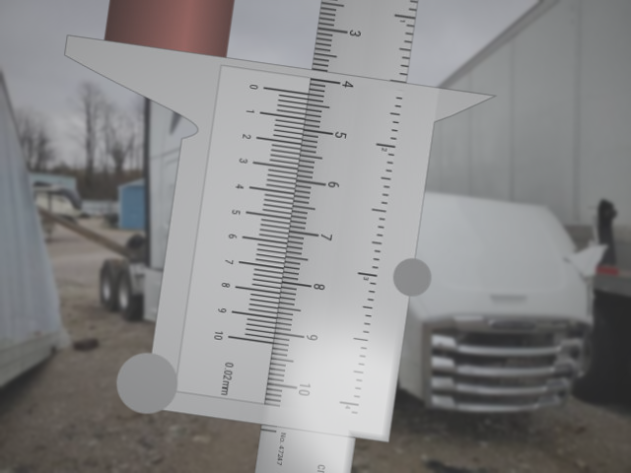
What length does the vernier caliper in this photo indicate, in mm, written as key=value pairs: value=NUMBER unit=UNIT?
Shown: value=43.0 unit=mm
